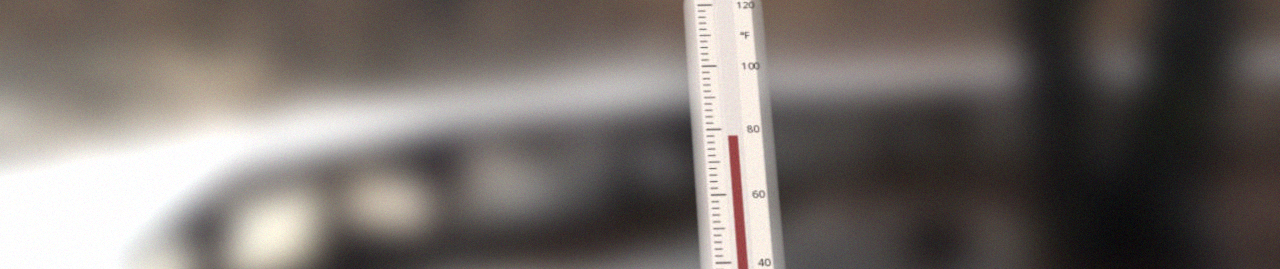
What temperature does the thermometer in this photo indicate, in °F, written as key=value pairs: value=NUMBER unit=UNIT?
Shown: value=78 unit=°F
